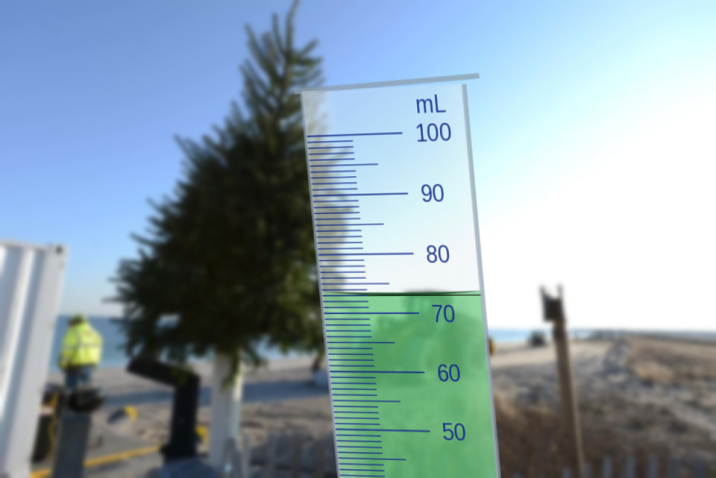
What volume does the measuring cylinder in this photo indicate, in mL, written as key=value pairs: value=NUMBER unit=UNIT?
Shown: value=73 unit=mL
